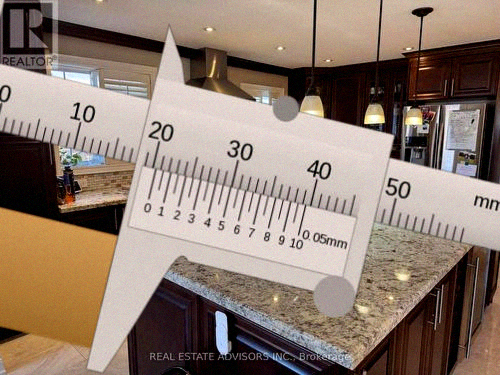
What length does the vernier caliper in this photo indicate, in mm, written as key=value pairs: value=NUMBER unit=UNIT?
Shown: value=20.4 unit=mm
